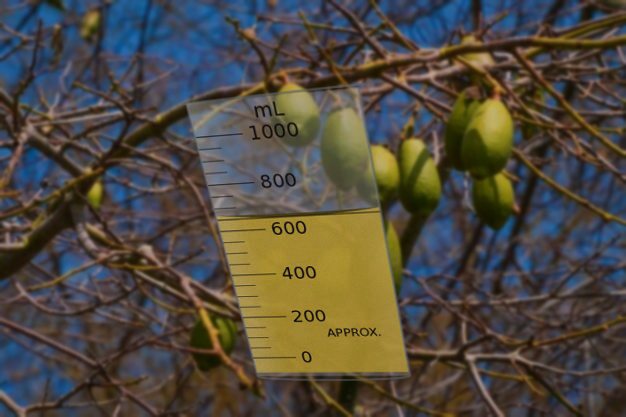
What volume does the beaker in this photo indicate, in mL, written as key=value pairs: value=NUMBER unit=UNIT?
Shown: value=650 unit=mL
